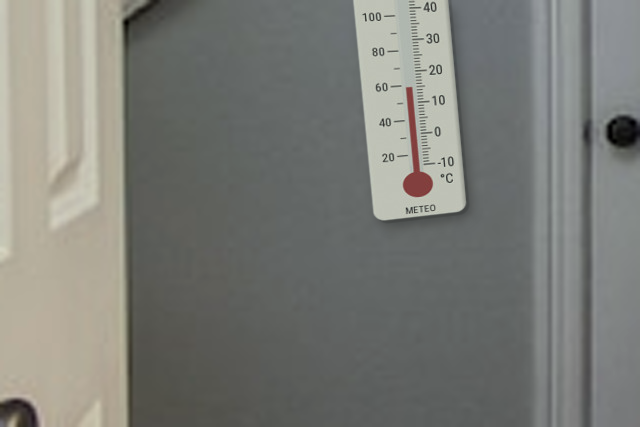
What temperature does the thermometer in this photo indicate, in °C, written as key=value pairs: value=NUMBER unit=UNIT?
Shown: value=15 unit=°C
